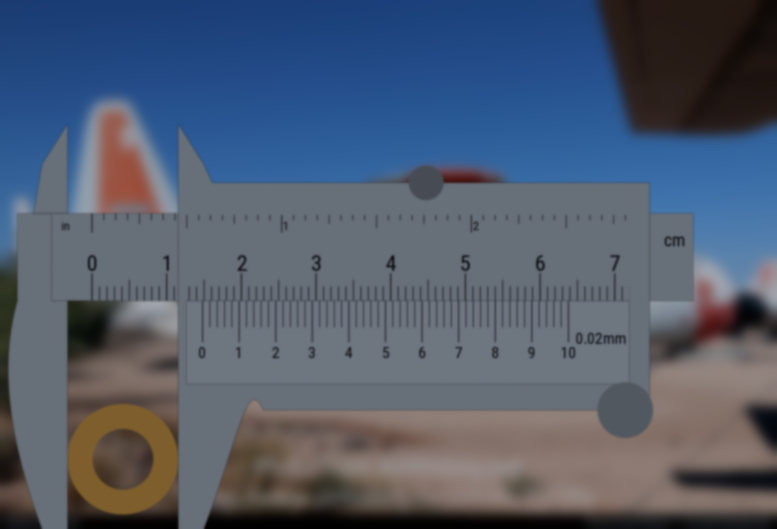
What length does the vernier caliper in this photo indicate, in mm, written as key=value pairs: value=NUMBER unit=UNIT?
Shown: value=14.8 unit=mm
